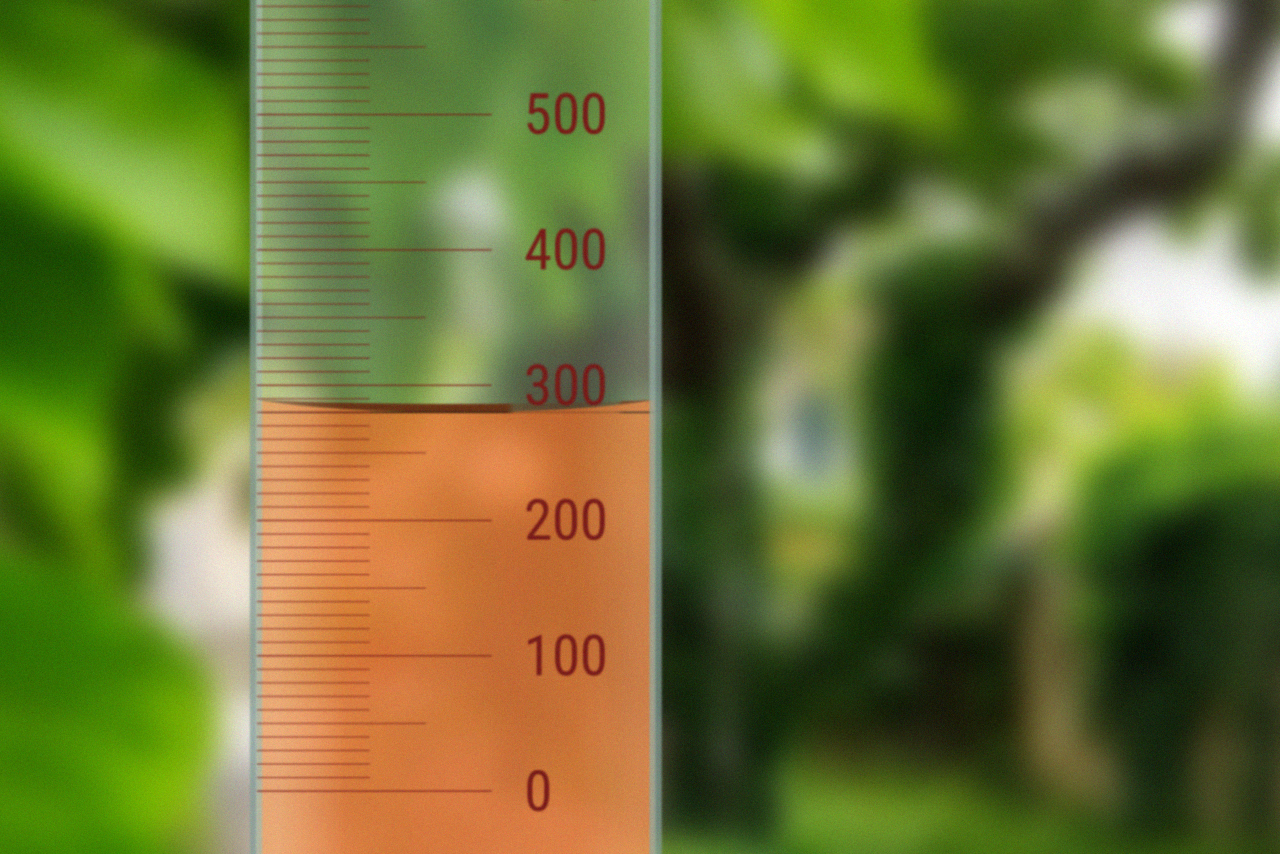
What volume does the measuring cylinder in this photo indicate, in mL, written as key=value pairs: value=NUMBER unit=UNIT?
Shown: value=280 unit=mL
